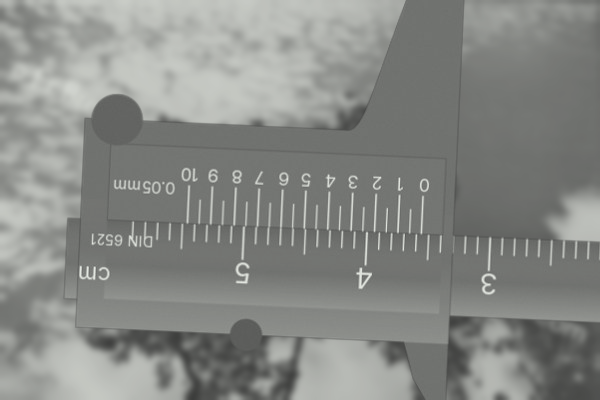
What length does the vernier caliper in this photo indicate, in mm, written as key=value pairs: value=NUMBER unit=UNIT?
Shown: value=35.6 unit=mm
